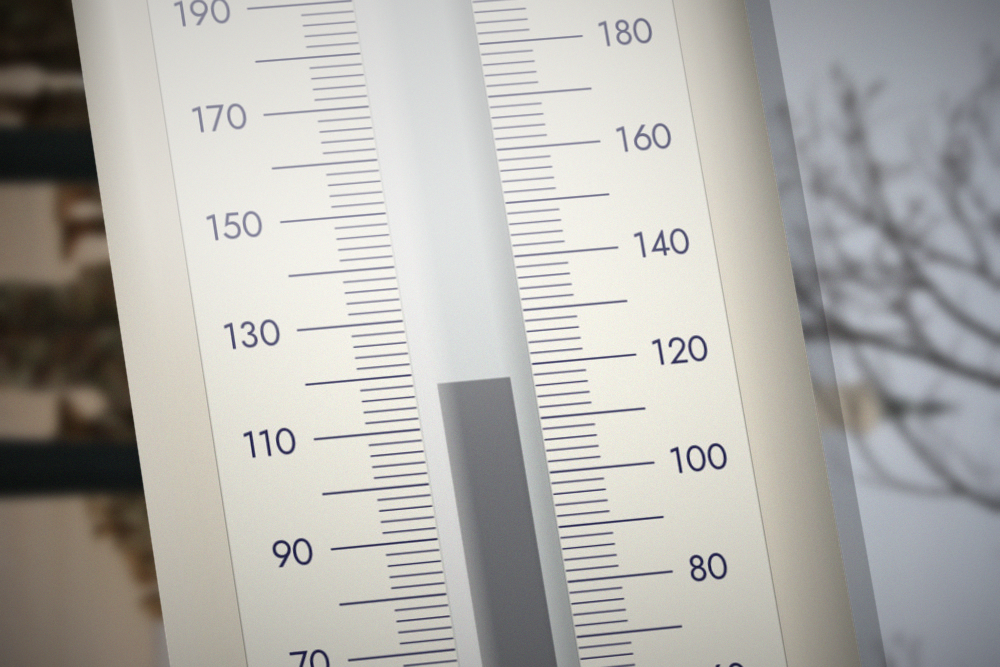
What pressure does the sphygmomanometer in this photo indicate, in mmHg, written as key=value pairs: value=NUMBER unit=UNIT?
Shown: value=118 unit=mmHg
